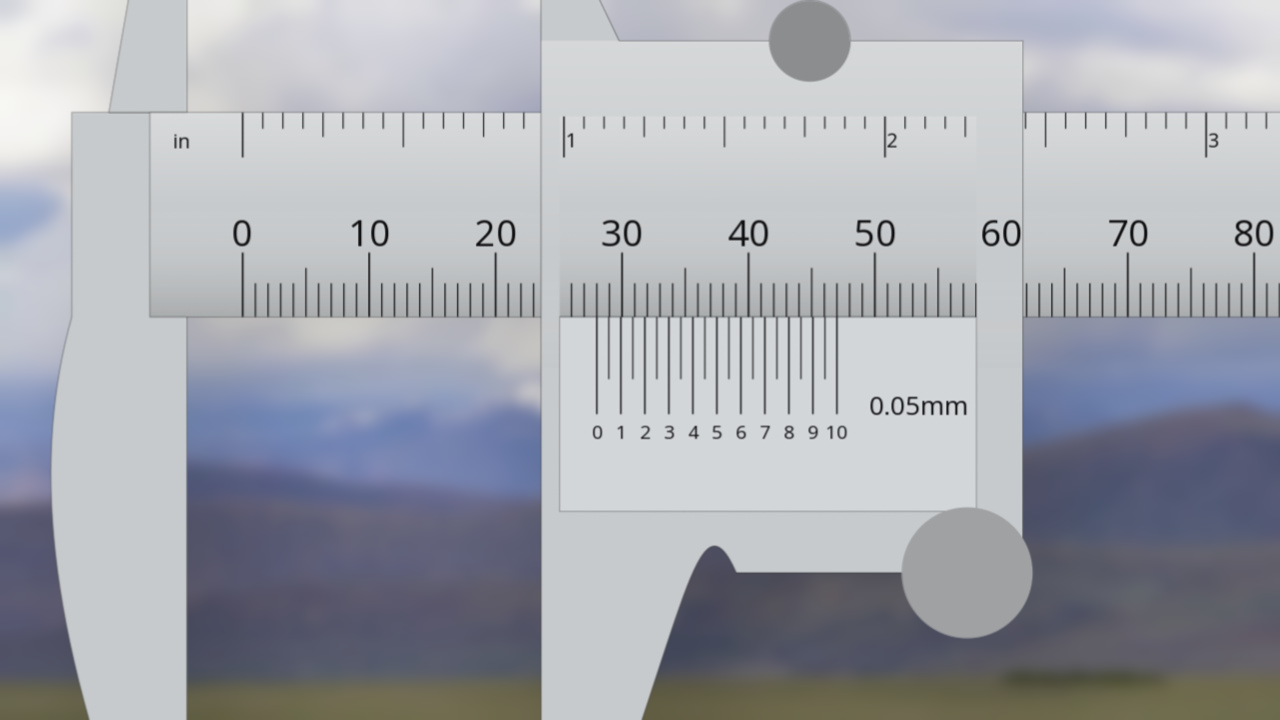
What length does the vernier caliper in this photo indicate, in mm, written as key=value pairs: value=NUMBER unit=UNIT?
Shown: value=28.0 unit=mm
